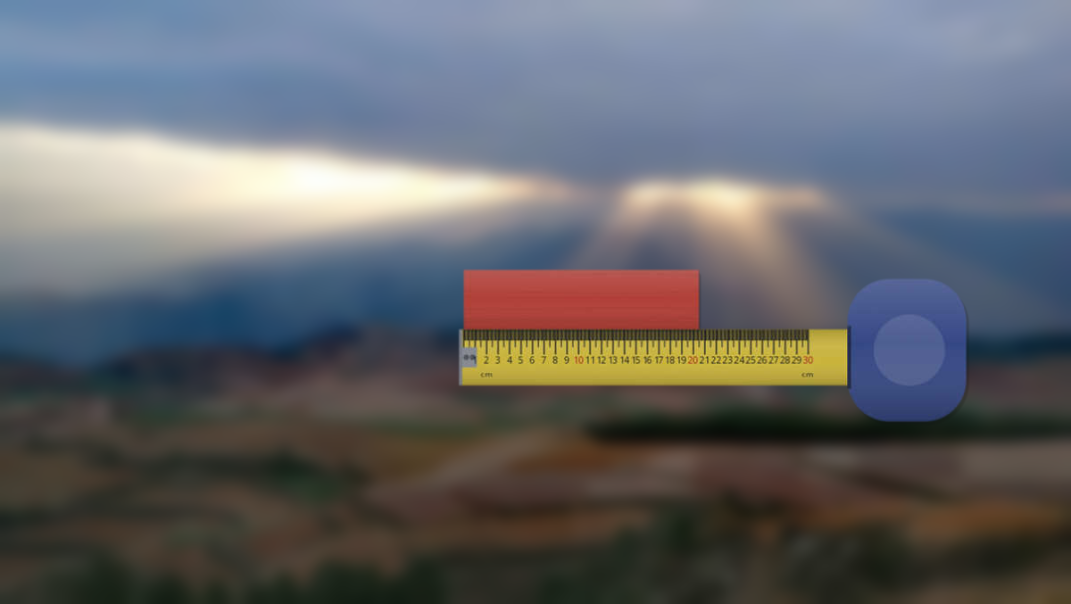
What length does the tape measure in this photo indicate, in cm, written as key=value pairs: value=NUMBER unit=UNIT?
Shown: value=20.5 unit=cm
